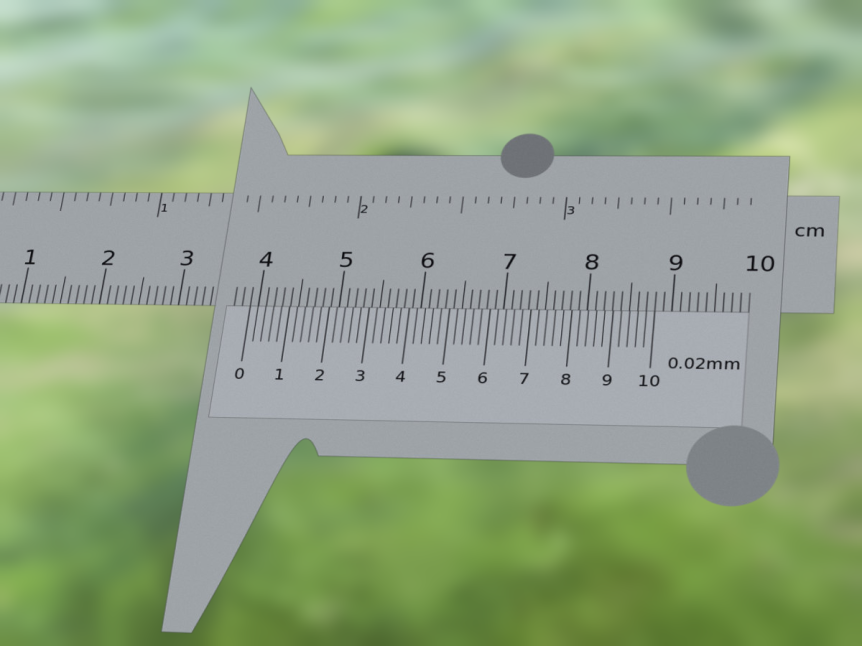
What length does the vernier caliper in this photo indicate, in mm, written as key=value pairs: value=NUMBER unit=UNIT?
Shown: value=39.0 unit=mm
